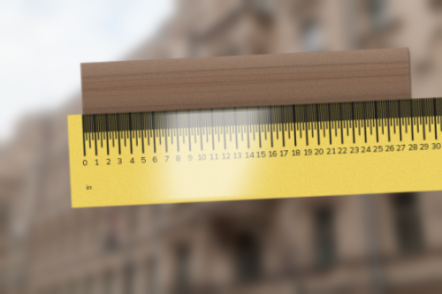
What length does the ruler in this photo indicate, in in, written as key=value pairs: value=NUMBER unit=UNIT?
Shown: value=28 unit=in
